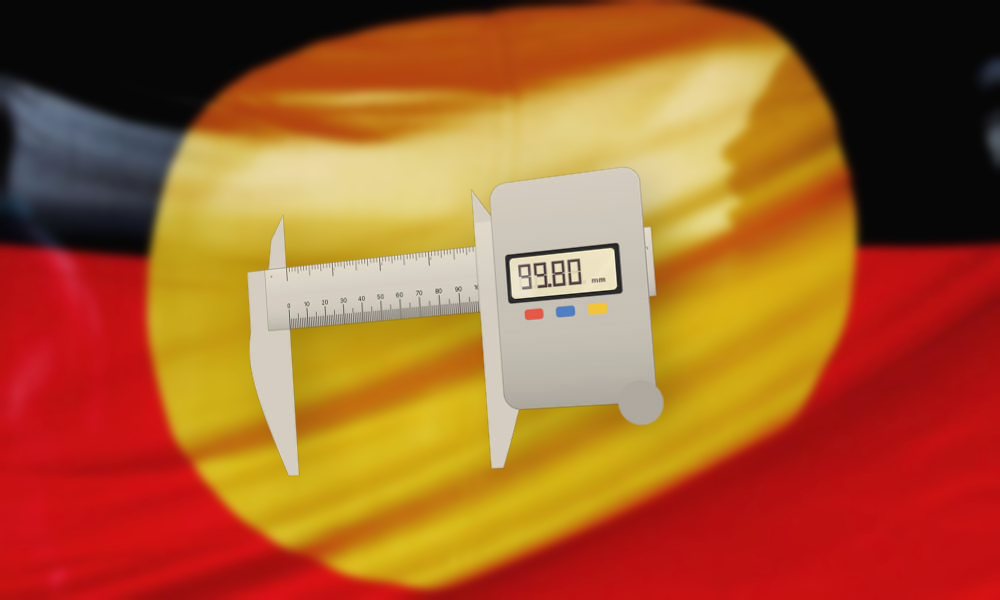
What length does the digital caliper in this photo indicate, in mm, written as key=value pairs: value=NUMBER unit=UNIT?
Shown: value=99.80 unit=mm
